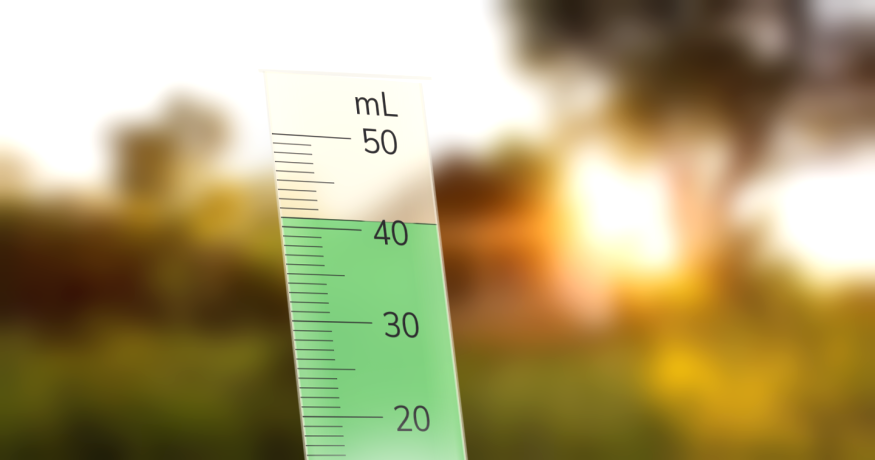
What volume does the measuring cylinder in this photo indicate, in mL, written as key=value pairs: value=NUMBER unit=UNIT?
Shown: value=41 unit=mL
